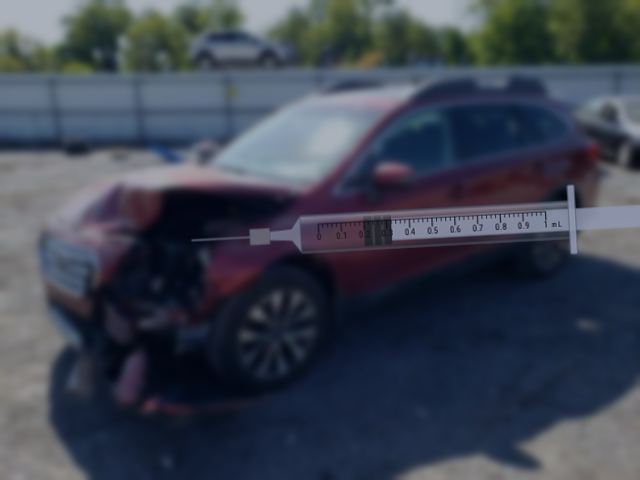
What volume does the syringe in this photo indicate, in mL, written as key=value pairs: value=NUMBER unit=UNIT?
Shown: value=0.2 unit=mL
